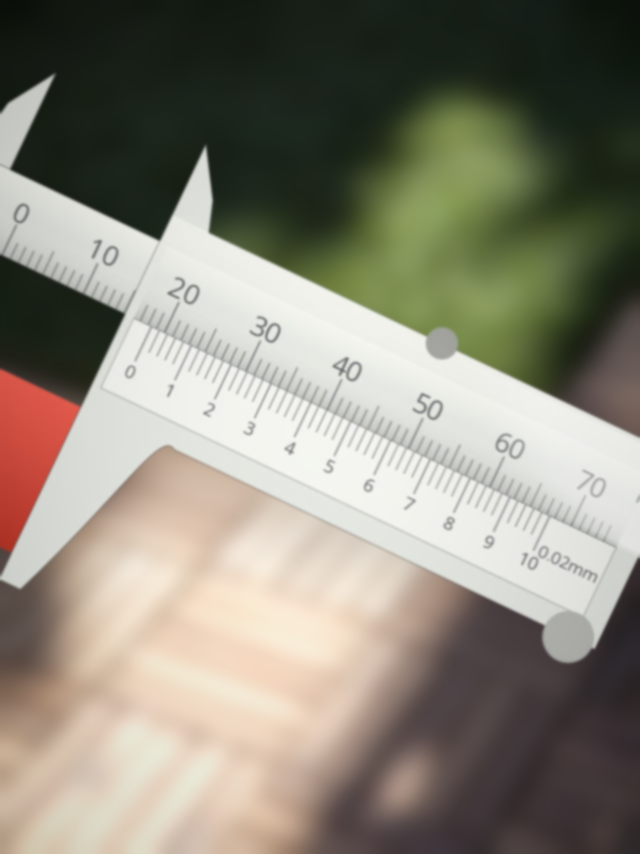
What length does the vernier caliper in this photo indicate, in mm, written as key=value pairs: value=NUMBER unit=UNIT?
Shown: value=18.4 unit=mm
